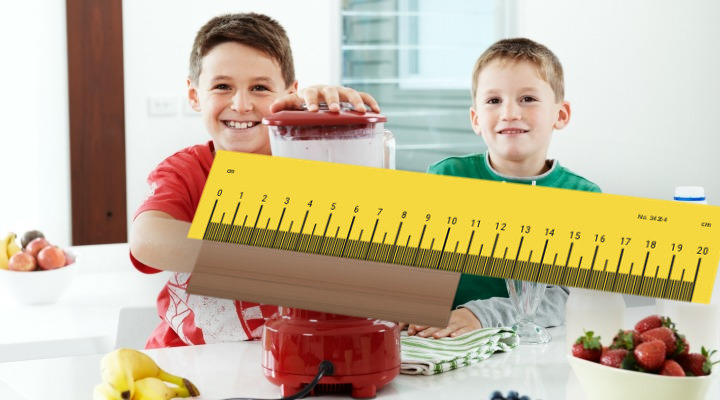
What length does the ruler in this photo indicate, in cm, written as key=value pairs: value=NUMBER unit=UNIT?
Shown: value=11 unit=cm
